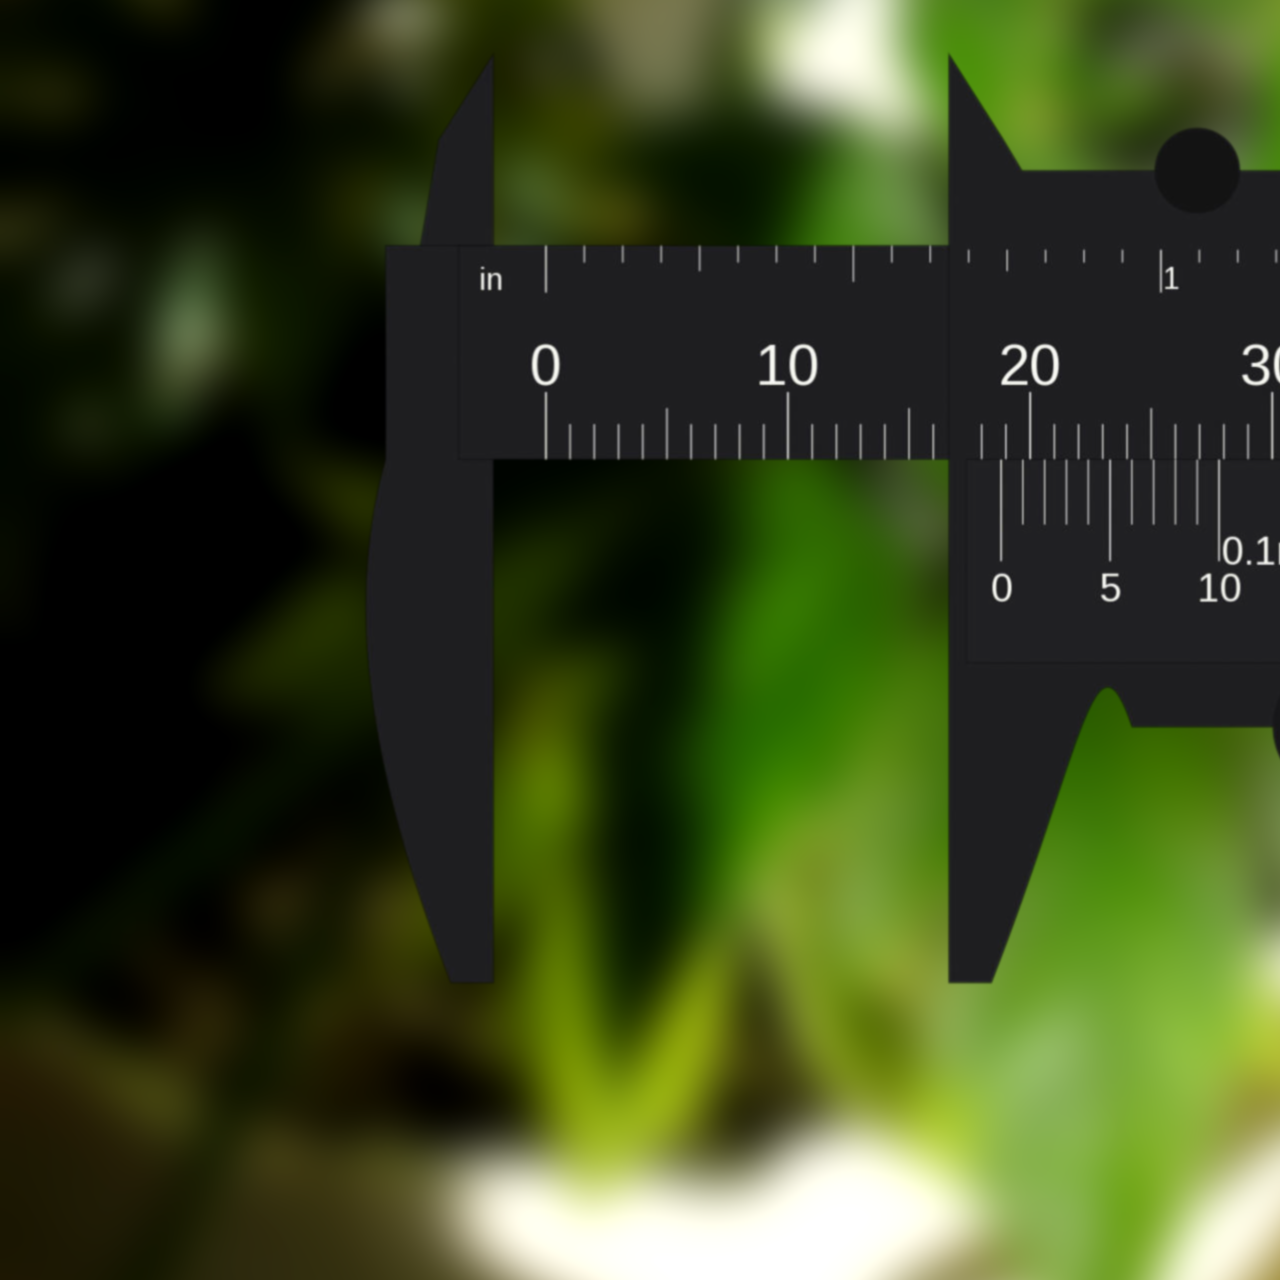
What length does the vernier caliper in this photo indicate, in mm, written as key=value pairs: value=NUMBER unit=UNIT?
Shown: value=18.8 unit=mm
